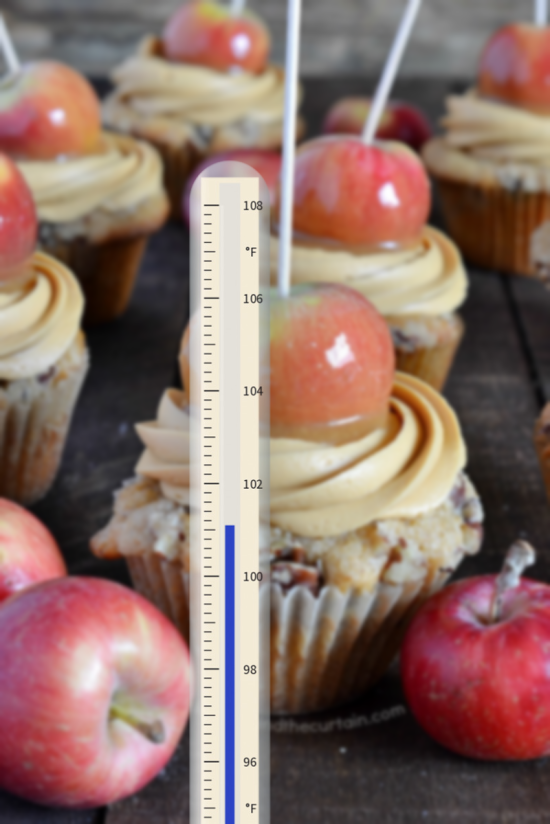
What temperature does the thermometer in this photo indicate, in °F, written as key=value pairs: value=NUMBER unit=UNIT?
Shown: value=101.1 unit=°F
